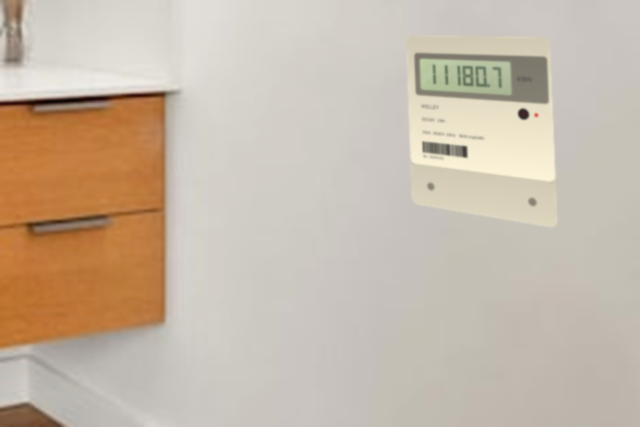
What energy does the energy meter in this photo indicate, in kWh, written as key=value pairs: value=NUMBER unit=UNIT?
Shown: value=11180.7 unit=kWh
